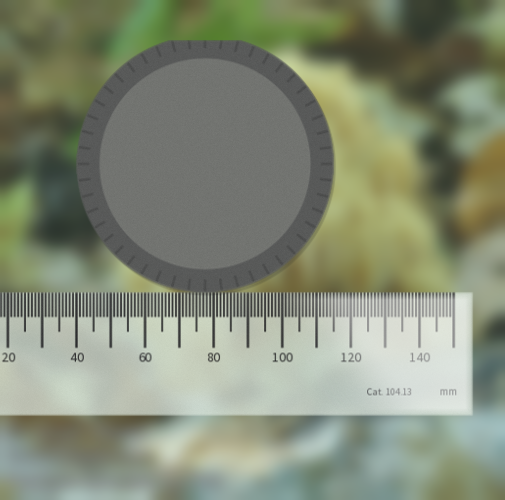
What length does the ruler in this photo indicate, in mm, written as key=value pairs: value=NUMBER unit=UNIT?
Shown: value=75 unit=mm
